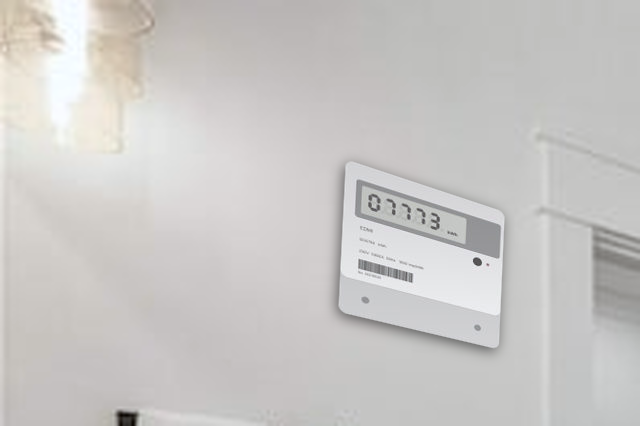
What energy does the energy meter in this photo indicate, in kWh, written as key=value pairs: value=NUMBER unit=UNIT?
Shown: value=7773 unit=kWh
